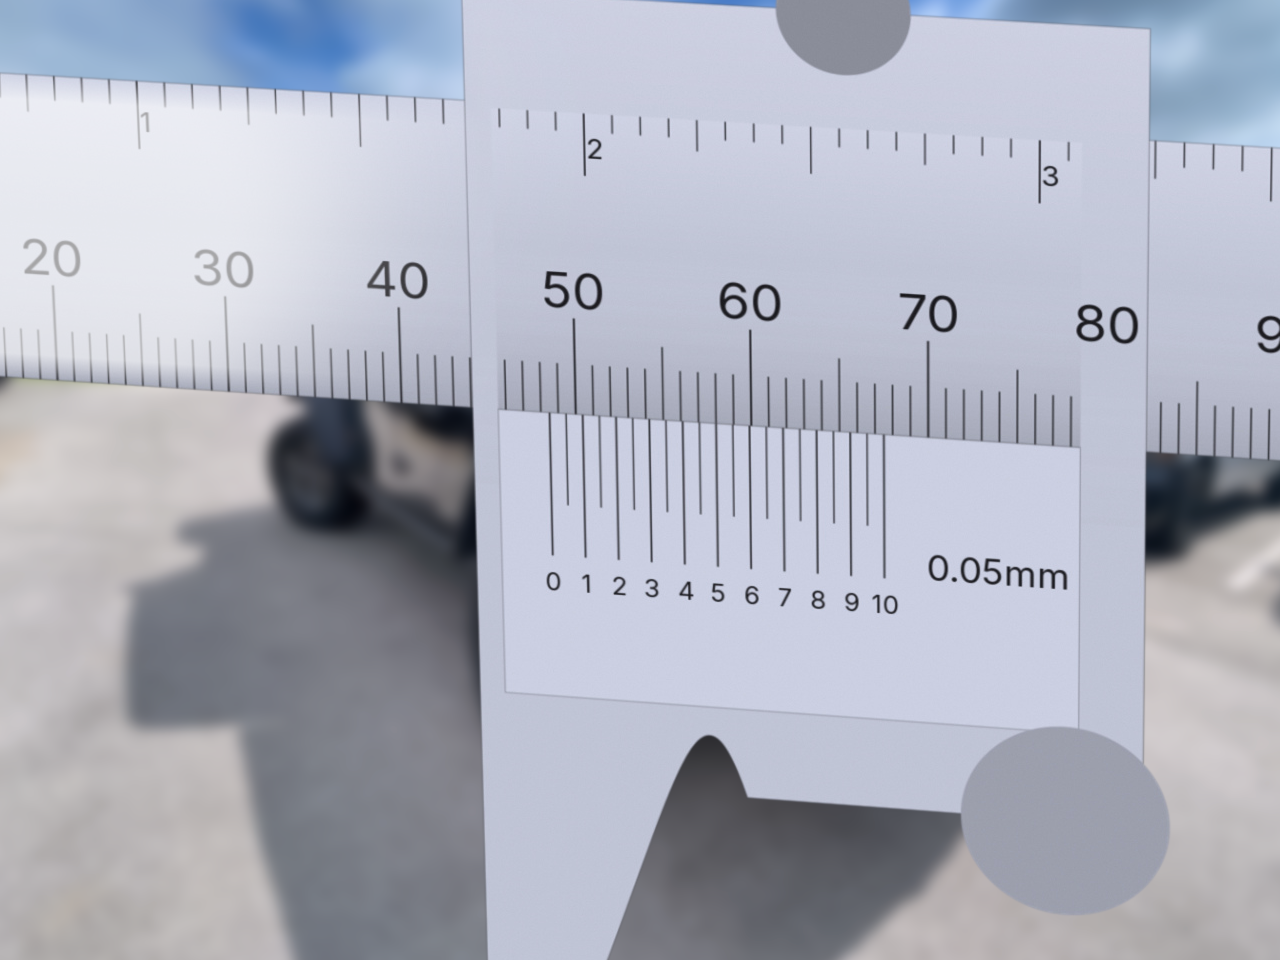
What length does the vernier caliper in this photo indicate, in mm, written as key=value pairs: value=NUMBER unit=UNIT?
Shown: value=48.5 unit=mm
